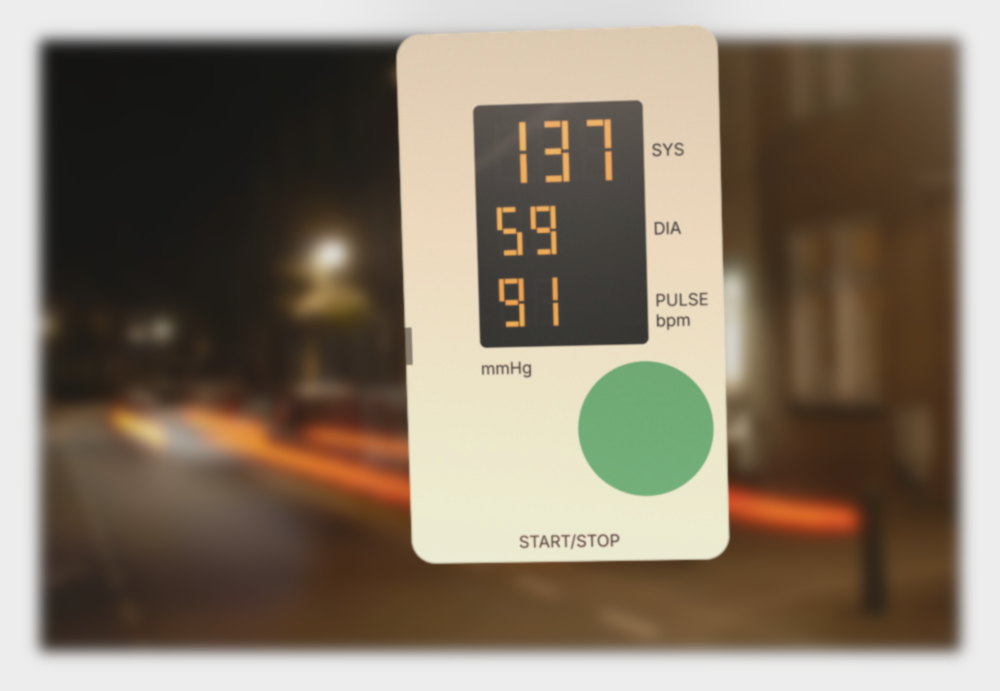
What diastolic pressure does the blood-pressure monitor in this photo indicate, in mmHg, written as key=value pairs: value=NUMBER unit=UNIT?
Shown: value=59 unit=mmHg
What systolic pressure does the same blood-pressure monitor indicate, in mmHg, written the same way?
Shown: value=137 unit=mmHg
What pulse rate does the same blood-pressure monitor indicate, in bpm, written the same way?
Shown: value=91 unit=bpm
